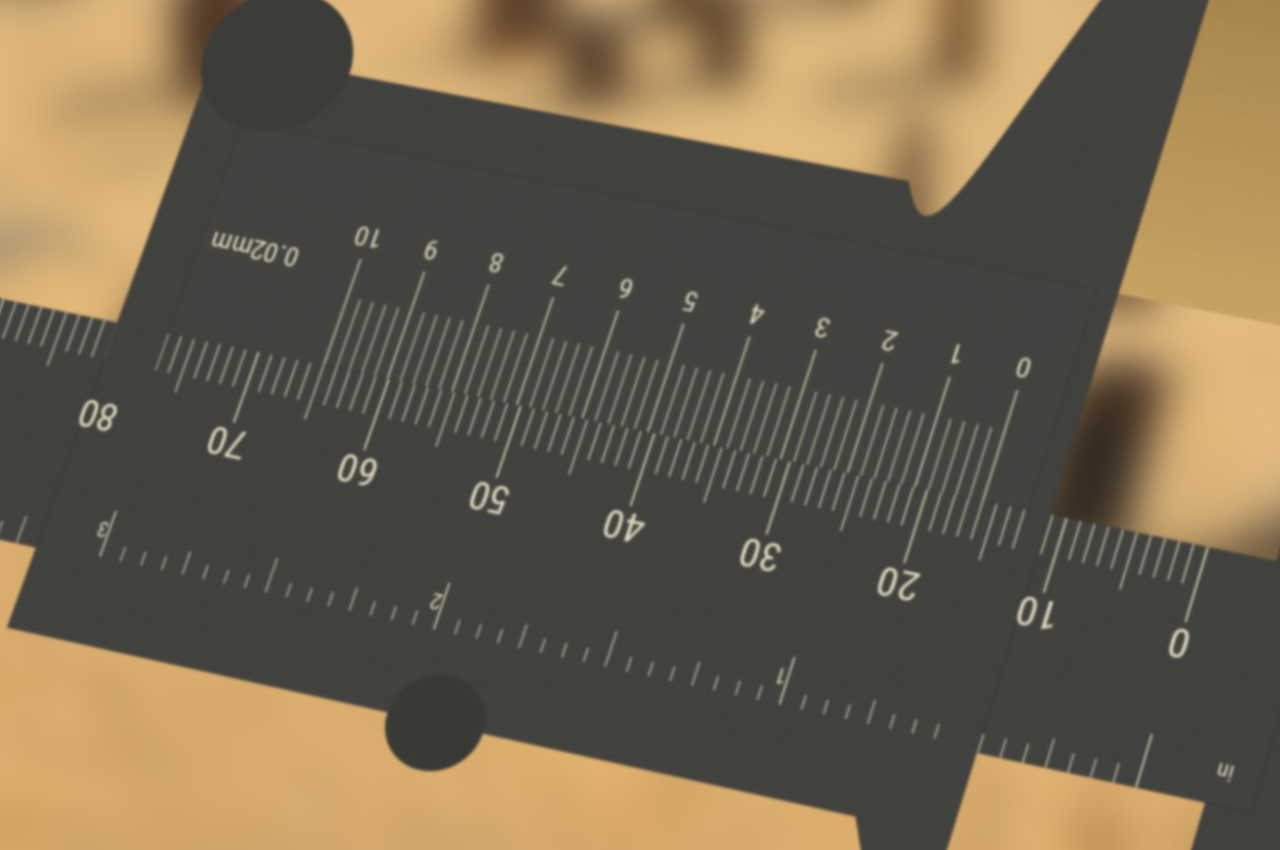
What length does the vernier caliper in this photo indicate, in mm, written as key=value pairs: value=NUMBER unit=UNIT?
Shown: value=16.0 unit=mm
